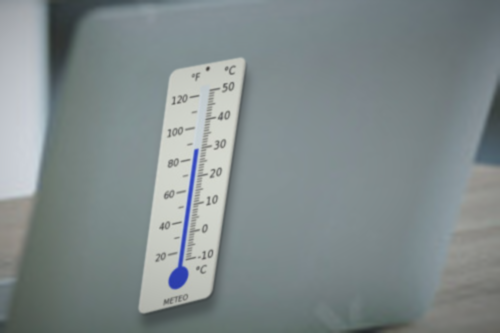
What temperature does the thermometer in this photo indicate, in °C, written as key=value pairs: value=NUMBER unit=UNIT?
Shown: value=30 unit=°C
